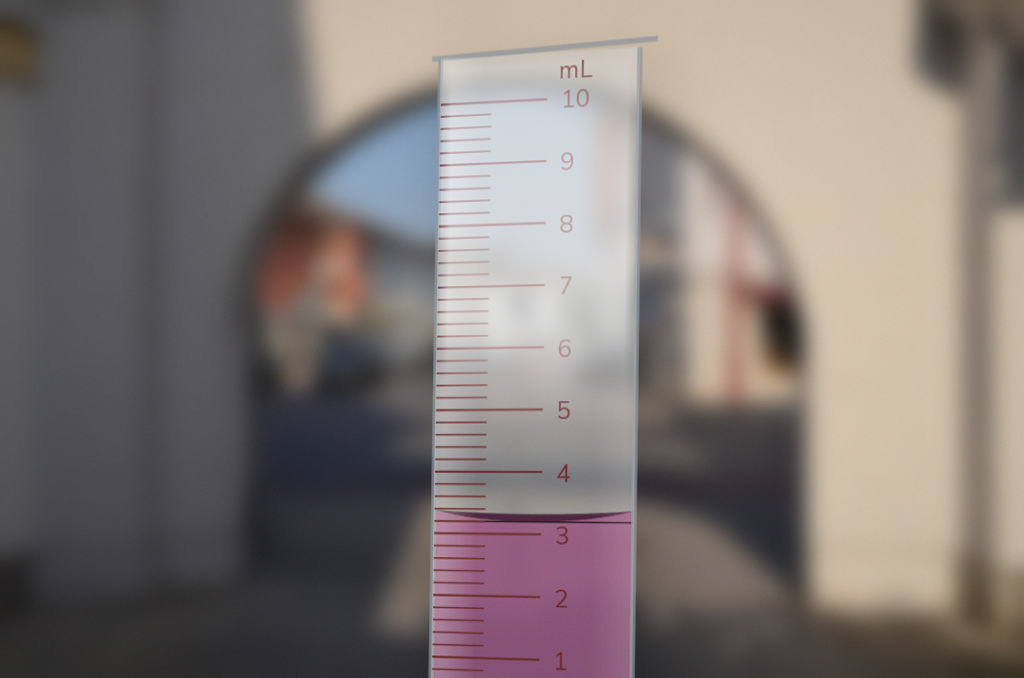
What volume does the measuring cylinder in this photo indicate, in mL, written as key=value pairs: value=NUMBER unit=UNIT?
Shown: value=3.2 unit=mL
